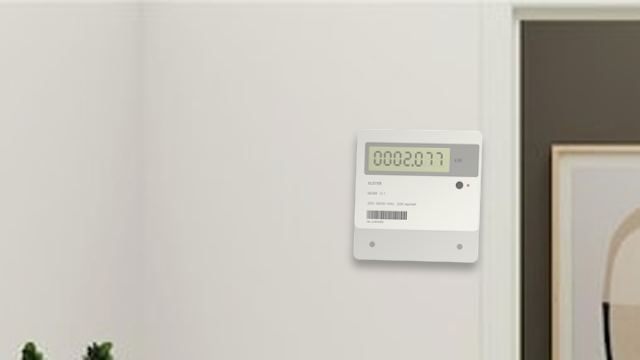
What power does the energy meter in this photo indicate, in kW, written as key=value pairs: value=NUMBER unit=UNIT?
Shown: value=2.077 unit=kW
